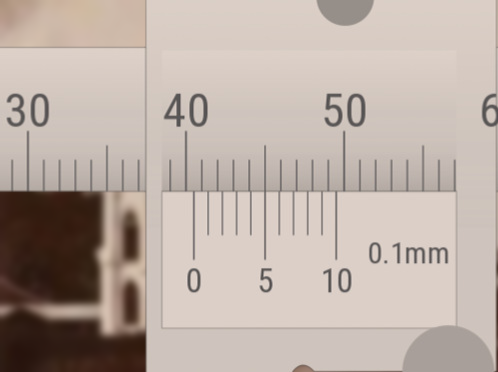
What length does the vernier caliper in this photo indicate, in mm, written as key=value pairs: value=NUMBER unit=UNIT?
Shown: value=40.5 unit=mm
